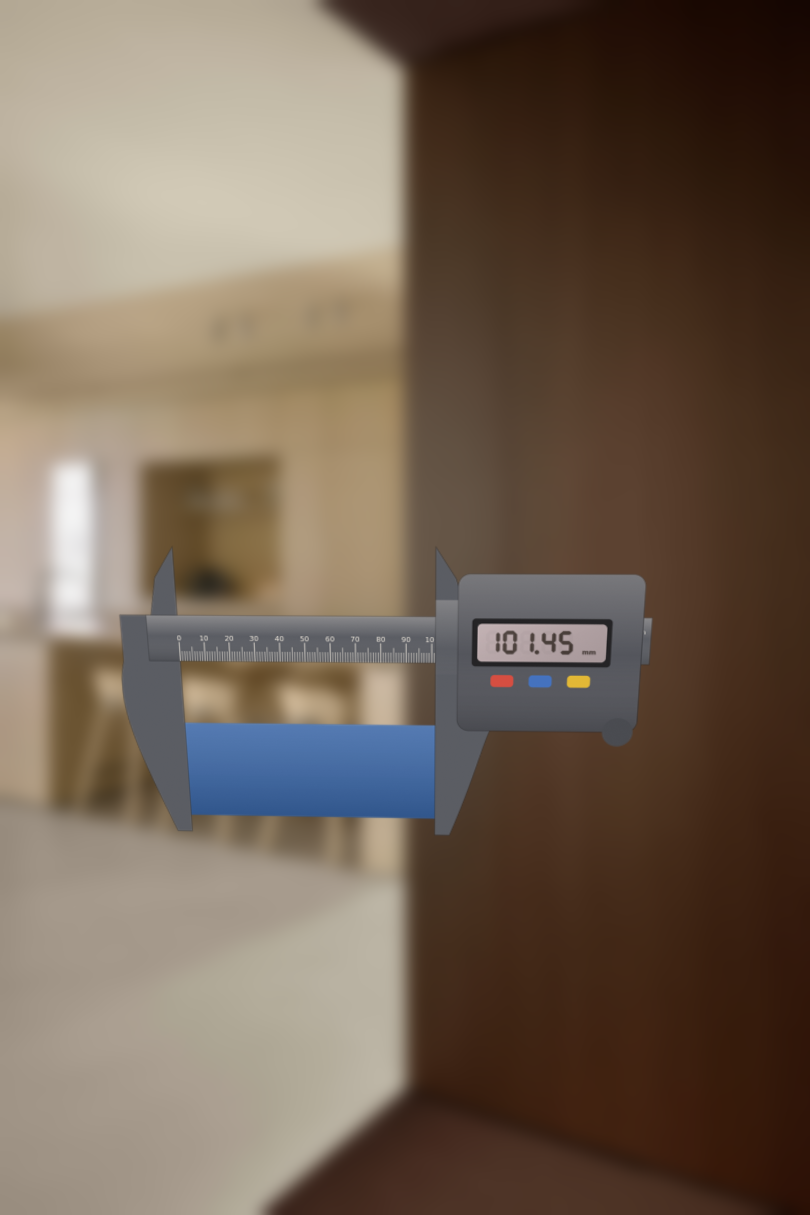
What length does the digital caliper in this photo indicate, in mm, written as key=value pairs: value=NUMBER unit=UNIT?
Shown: value=101.45 unit=mm
